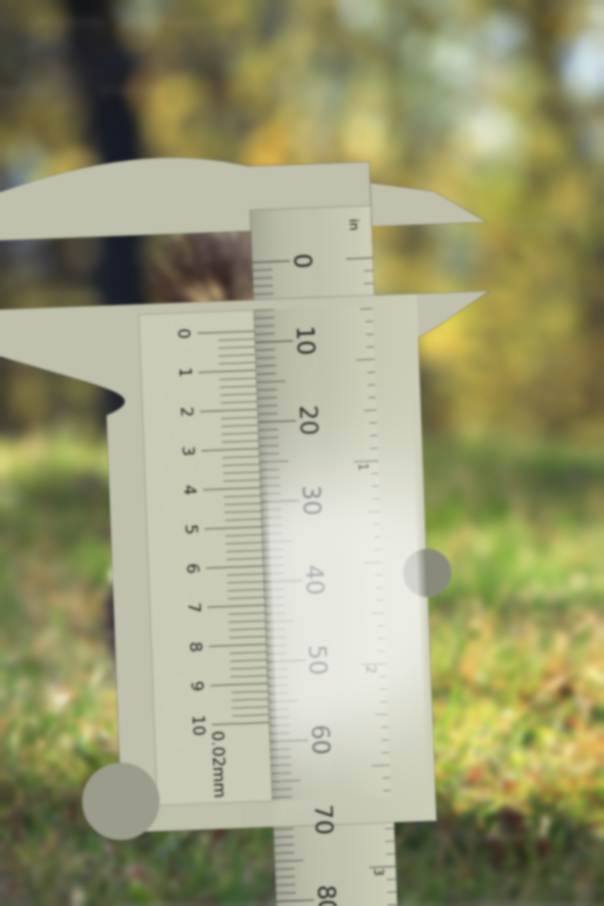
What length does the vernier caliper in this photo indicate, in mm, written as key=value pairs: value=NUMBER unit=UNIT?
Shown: value=8.6 unit=mm
